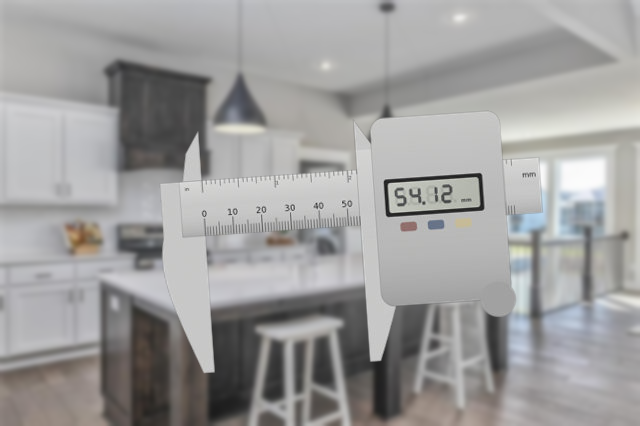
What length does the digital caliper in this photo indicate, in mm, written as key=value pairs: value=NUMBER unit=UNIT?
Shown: value=54.12 unit=mm
